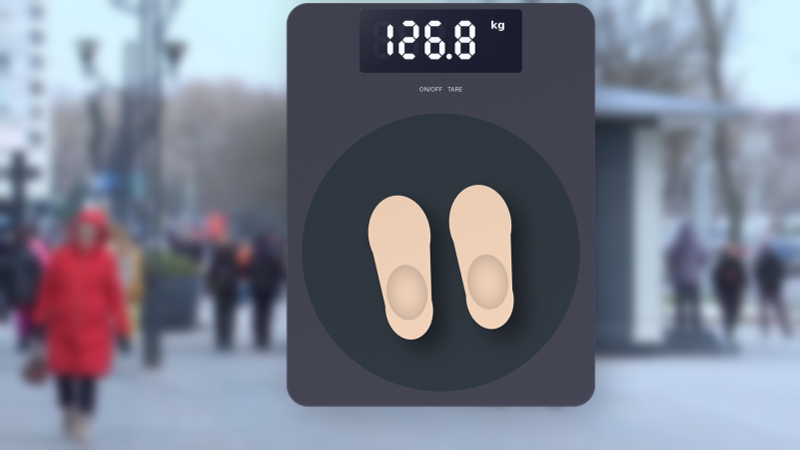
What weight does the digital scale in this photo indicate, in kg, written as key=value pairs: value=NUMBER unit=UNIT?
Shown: value=126.8 unit=kg
